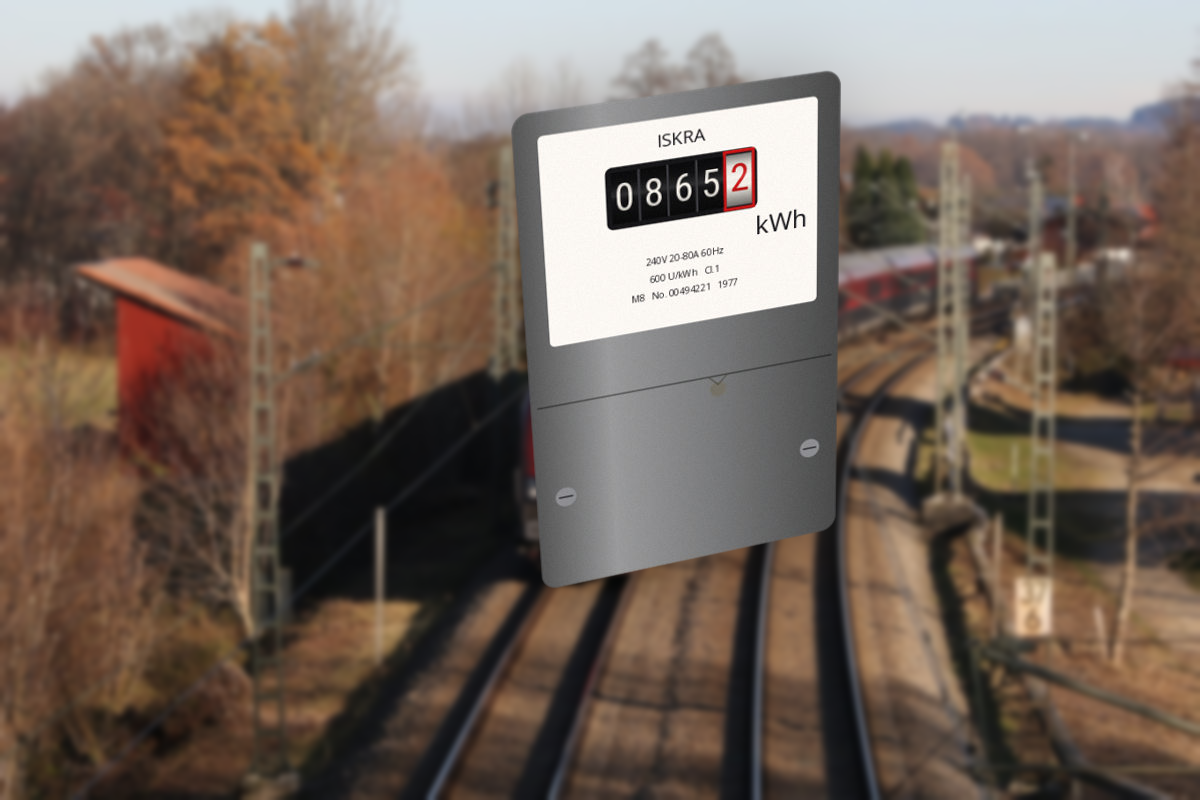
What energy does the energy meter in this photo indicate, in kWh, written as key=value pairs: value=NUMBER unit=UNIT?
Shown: value=865.2 unit=kWh
